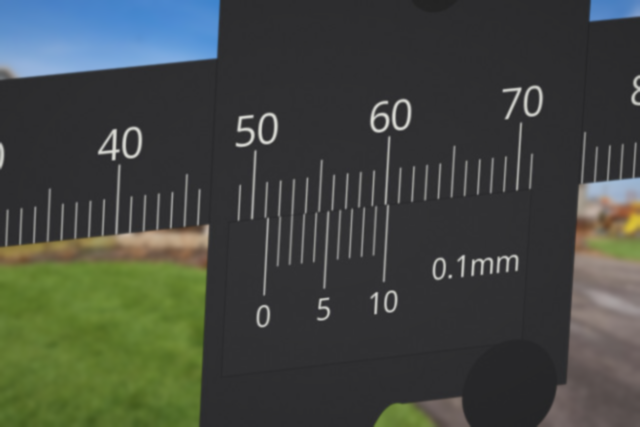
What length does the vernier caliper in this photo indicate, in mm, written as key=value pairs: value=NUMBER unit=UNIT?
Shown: value=51.2 unit=mm
